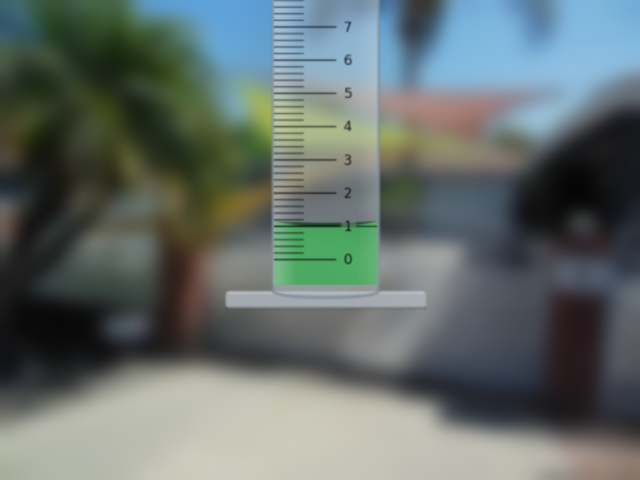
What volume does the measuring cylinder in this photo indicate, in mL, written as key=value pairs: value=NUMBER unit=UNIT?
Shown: value=1 unit=mL
